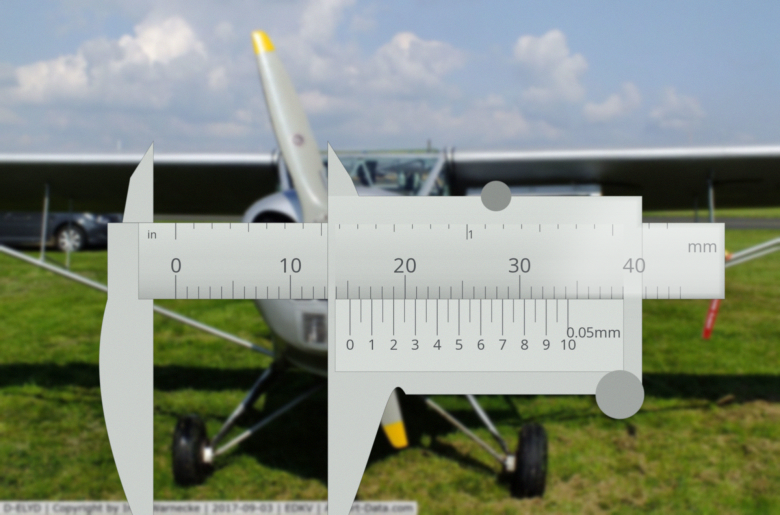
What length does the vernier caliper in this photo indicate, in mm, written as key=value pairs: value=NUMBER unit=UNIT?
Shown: value=15.2 unit=mm
